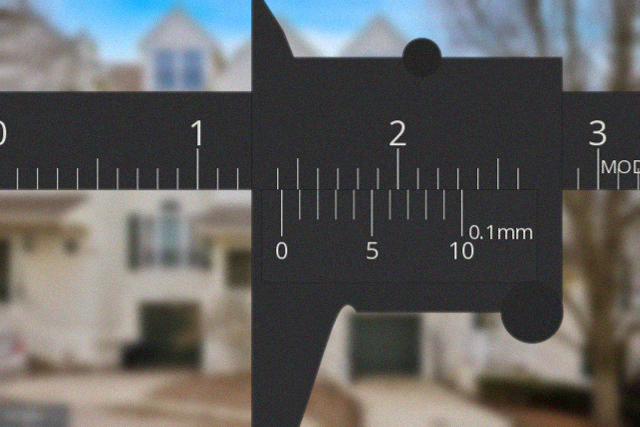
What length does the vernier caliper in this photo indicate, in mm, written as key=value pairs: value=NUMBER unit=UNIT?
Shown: value=14.2 unit=mm
